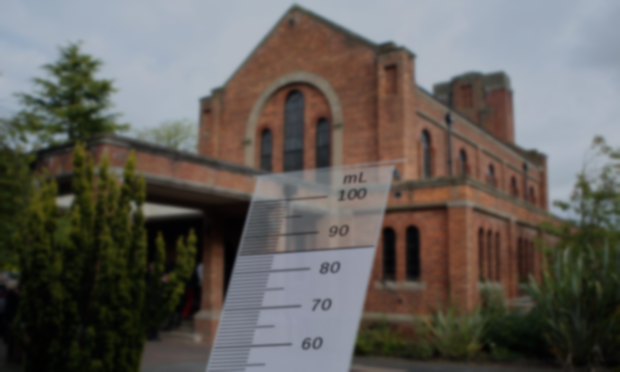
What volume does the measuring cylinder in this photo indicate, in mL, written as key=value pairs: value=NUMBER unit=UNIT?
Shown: value=85 unit=mL
